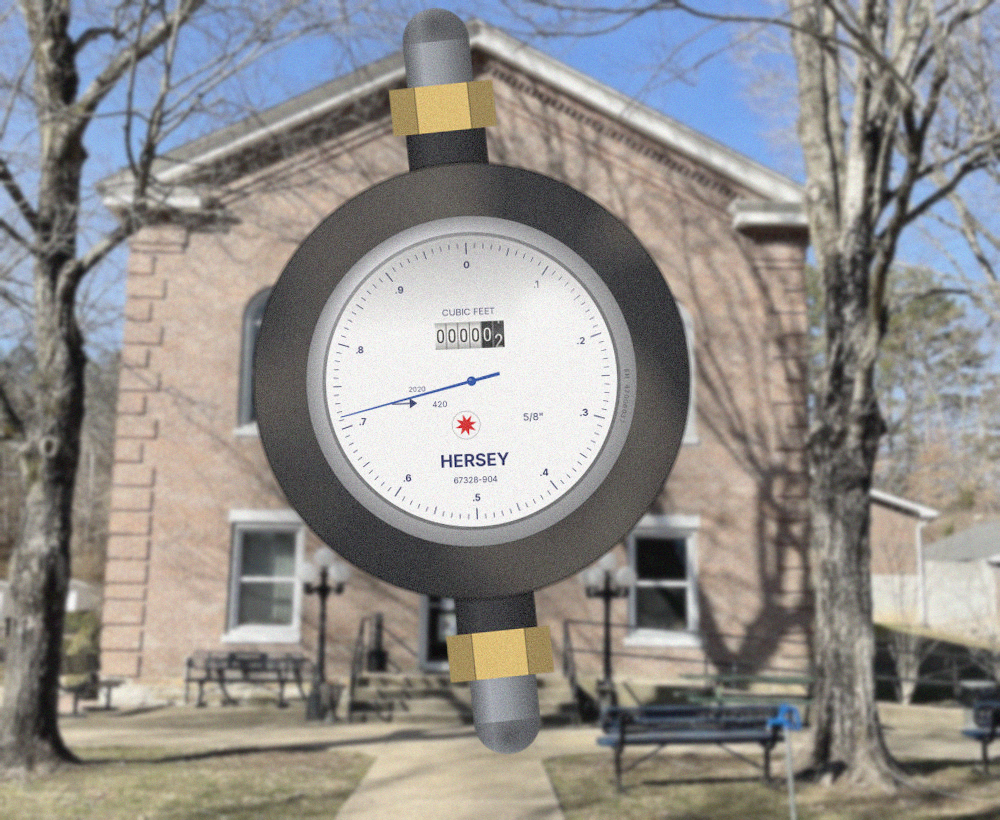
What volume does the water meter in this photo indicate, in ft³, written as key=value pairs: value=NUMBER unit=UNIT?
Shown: value=1.71 unit=ft³
